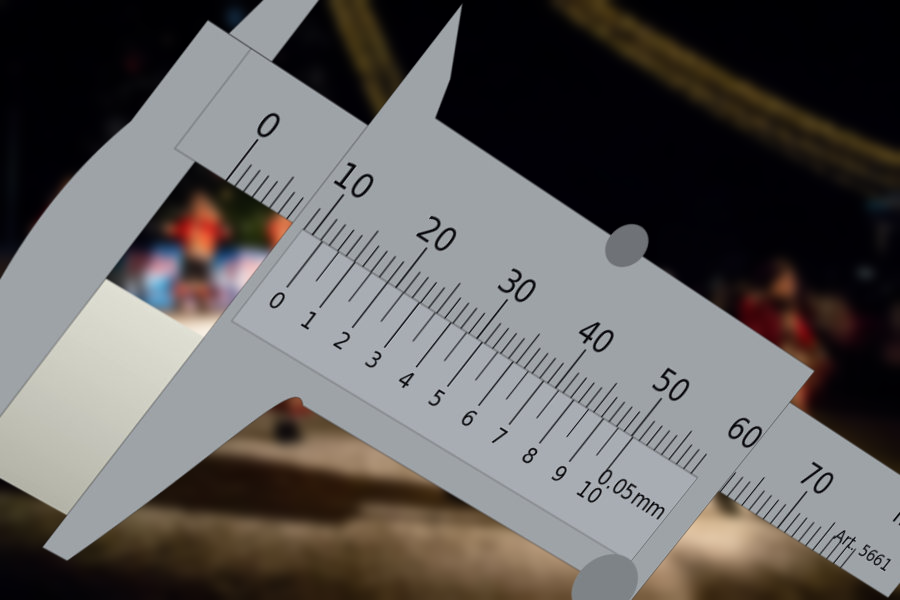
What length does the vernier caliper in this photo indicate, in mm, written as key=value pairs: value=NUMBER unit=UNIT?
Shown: value=11.2 unit=mm
